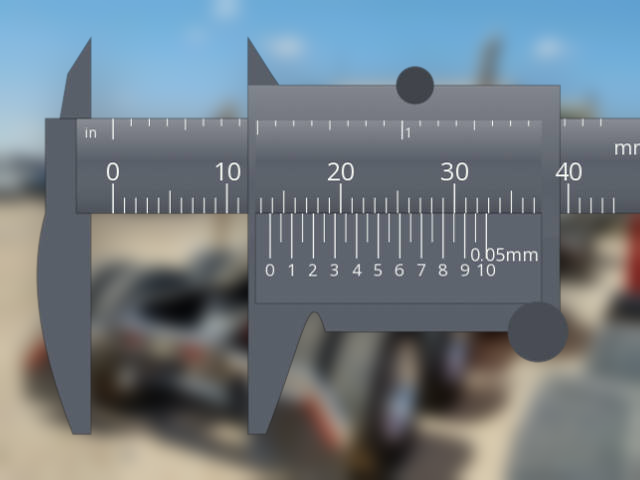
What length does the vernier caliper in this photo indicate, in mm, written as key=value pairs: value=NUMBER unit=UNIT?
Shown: value=13.8 unit=mm
